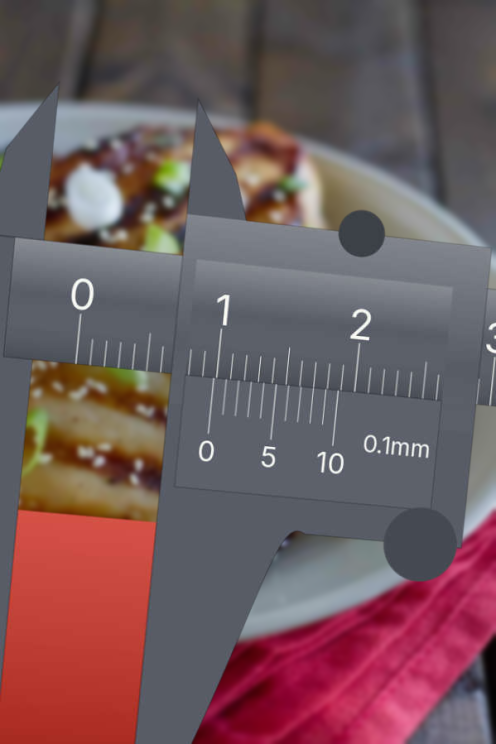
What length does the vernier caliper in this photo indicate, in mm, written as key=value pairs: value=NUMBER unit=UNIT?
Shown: value=9.8 unit=mm
